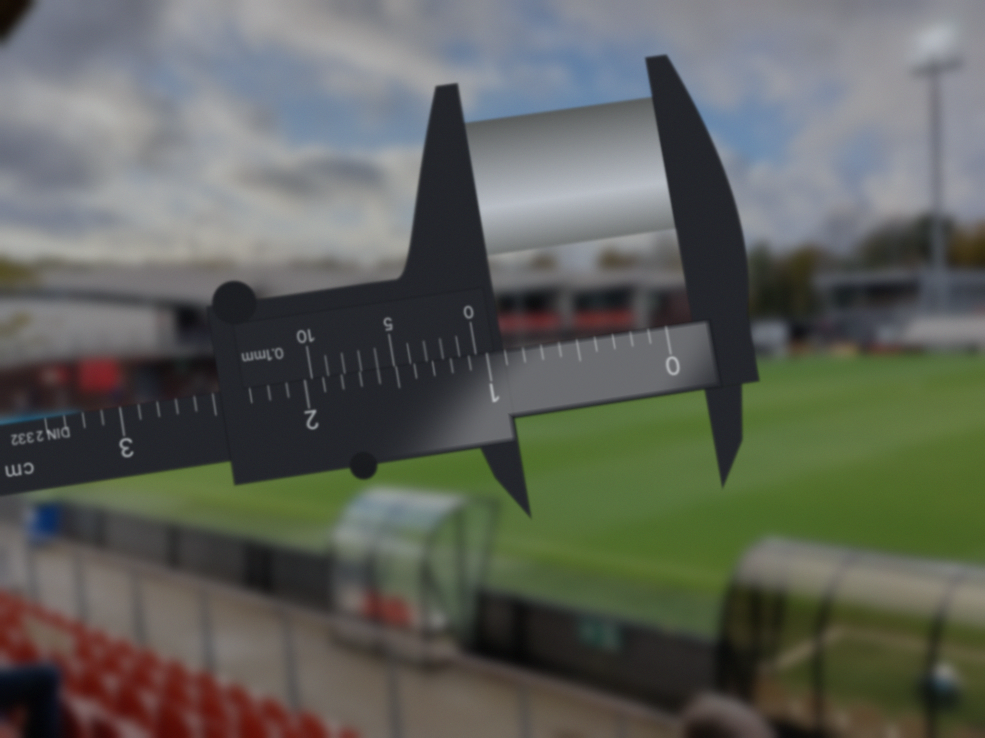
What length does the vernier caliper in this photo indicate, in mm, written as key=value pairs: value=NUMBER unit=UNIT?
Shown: value=10.6 unit=mm
